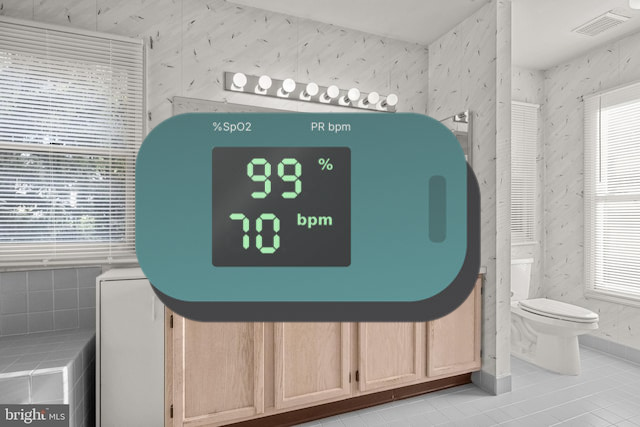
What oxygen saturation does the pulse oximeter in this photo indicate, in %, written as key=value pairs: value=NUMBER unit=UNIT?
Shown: value=99 unit=%
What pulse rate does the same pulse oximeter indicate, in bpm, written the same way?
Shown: value=70 unit=bpm
